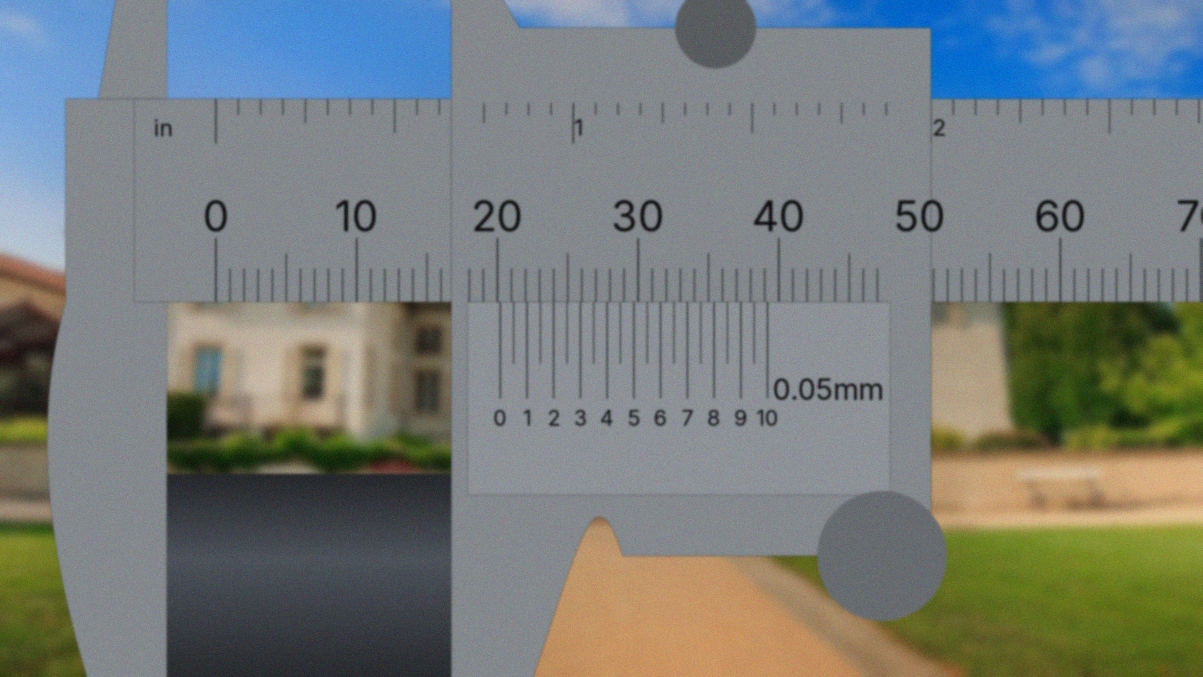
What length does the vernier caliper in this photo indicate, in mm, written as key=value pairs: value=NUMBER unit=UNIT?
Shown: value=20.2 unit=mm
